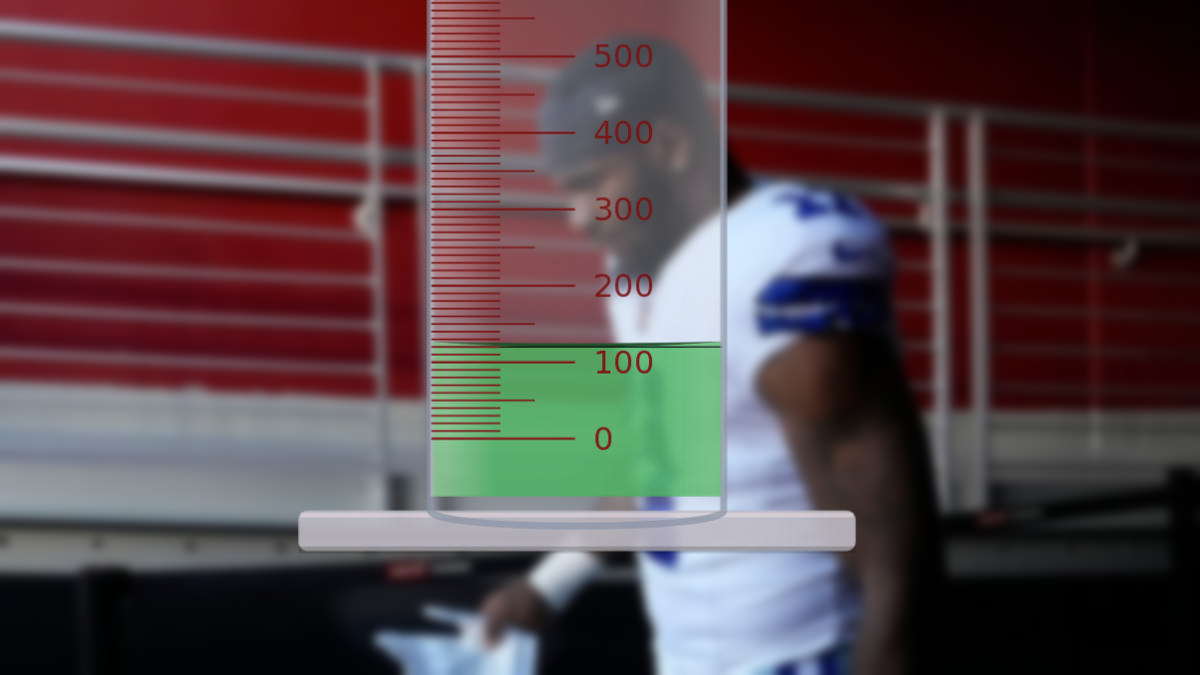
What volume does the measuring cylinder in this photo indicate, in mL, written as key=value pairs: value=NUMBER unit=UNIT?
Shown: value=120 unit=mL
